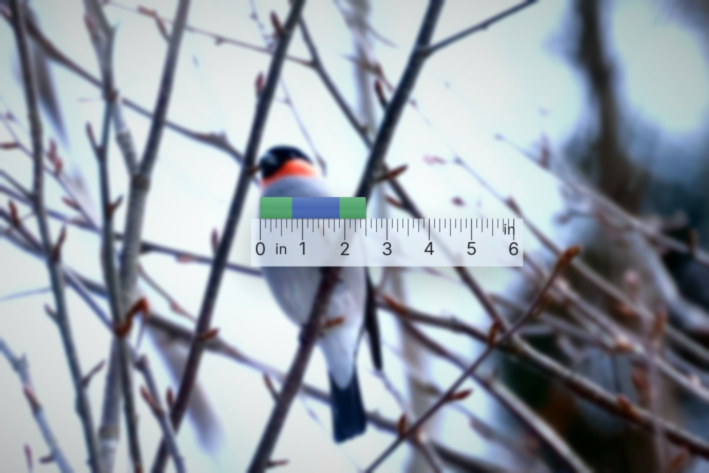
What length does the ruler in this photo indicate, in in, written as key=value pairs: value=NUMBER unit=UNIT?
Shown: value=2.5 unit=in
